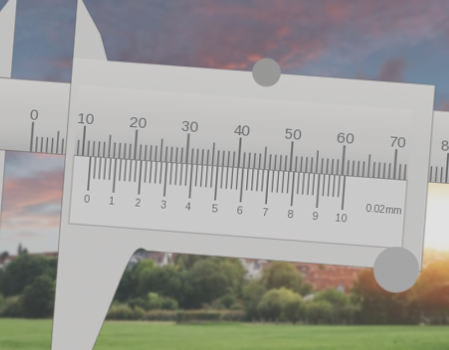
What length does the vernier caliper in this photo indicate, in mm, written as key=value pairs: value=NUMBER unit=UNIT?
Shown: value=11.5 unit=mm
